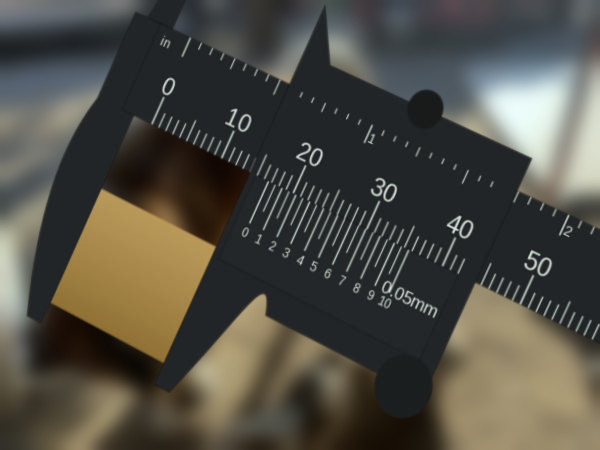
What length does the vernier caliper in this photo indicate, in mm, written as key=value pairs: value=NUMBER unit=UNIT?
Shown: value=16.6 unit=mm
